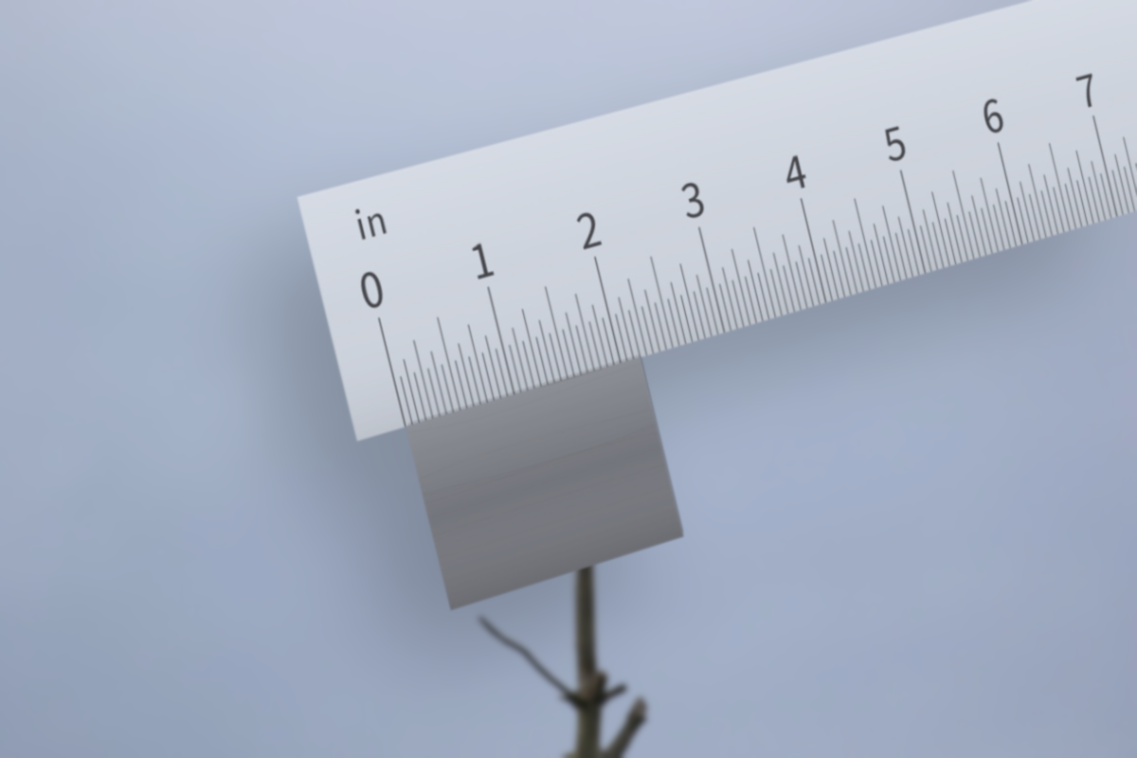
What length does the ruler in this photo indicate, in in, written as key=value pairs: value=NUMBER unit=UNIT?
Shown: value=2.1875 unit=in
